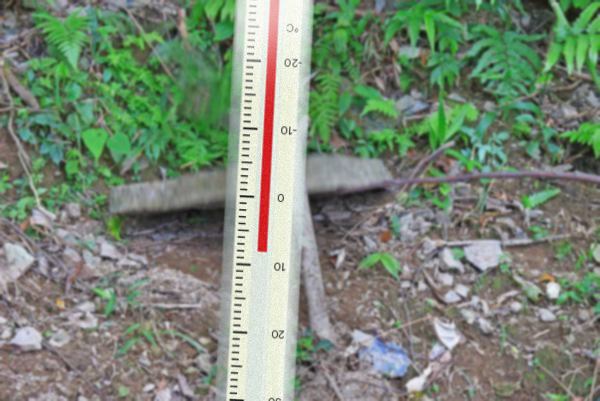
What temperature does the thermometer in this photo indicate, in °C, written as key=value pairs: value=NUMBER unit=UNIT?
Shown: value=8 unit=°C
